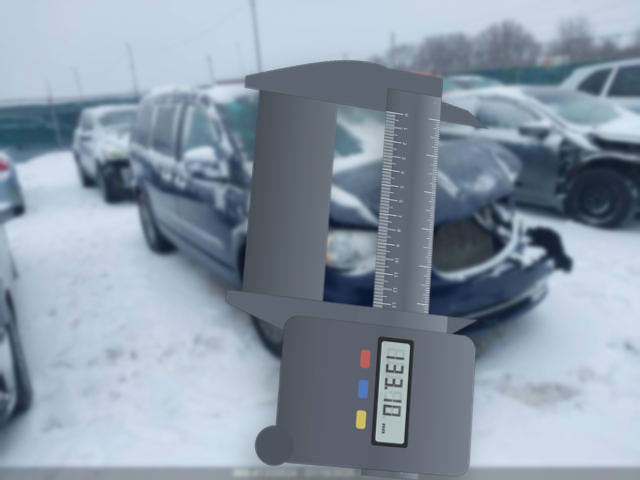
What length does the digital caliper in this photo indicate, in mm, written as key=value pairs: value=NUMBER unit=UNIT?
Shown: value=133.10 unit=mm
